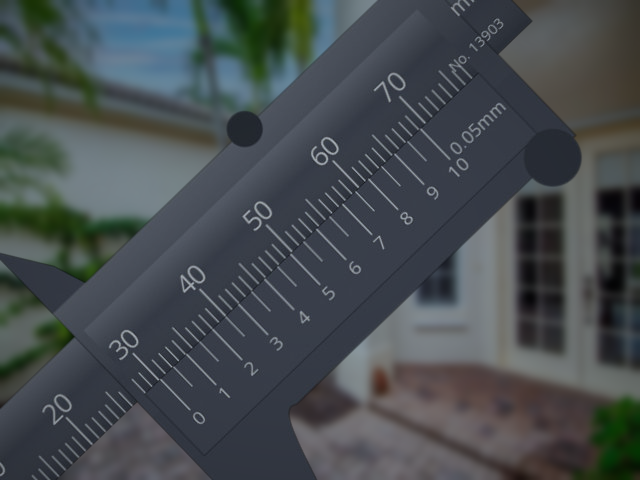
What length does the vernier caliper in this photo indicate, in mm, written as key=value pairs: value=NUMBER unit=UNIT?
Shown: value=30.2 unit=mm
